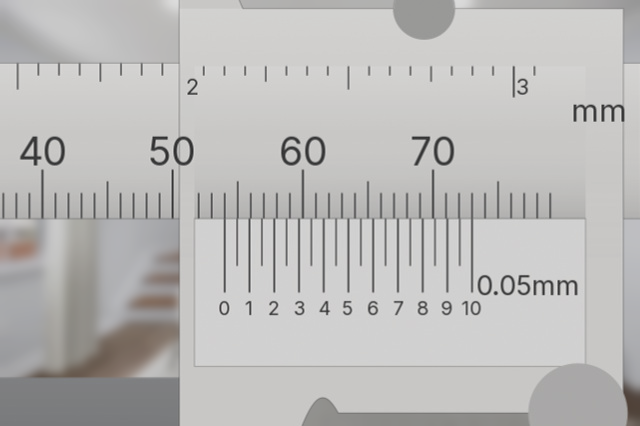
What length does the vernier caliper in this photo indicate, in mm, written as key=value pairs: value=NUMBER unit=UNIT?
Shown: value=54.0 unit=mm
